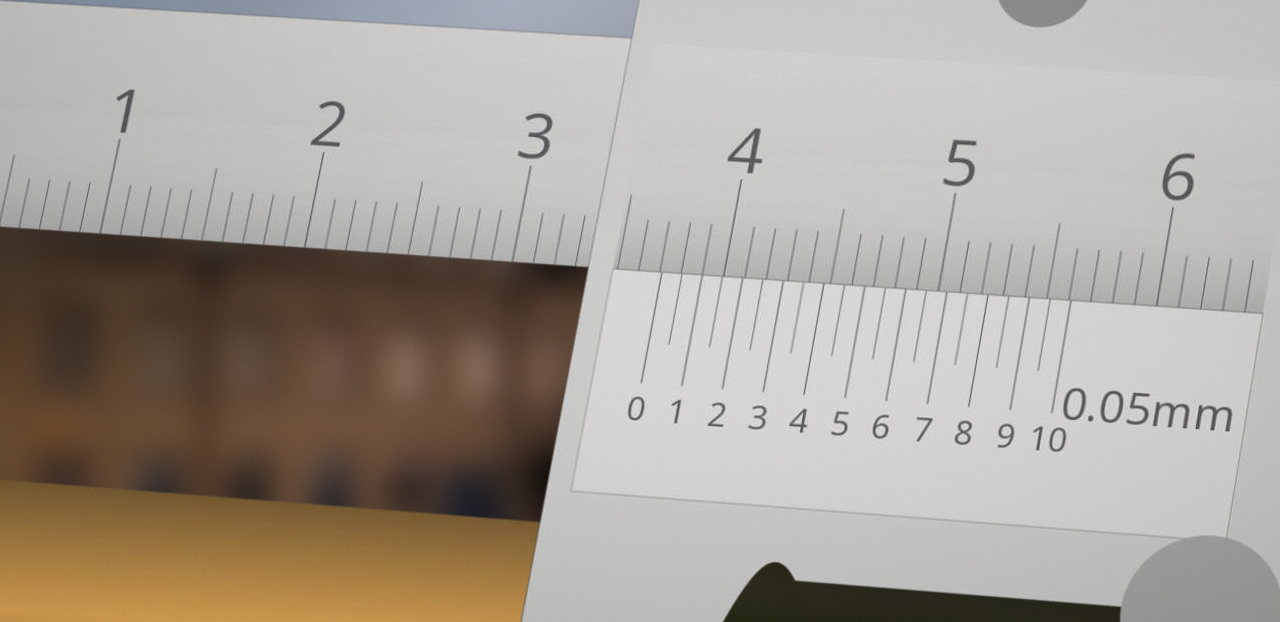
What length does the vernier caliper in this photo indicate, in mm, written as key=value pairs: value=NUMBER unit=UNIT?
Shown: value=37.1 unit=mm
